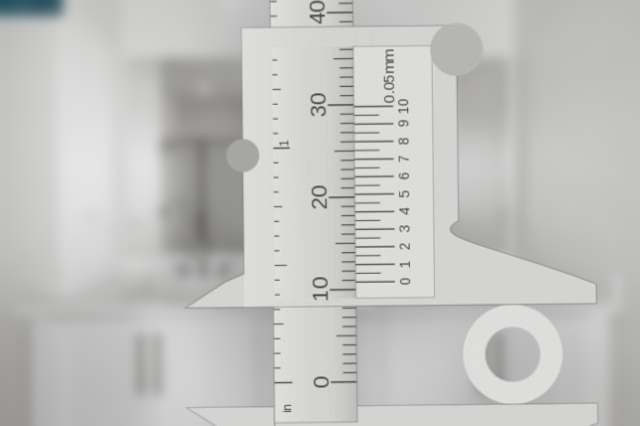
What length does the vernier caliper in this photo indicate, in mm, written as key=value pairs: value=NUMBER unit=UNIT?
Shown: value=10.8 unit=mm
